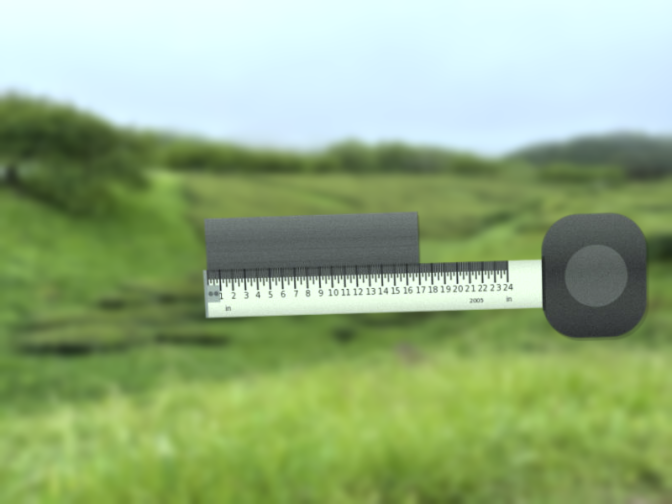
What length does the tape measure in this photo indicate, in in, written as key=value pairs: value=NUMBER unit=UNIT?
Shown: value=17 unit=in
